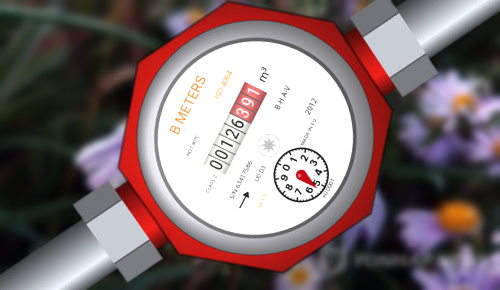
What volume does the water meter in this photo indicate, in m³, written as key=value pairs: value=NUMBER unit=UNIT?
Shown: value=126.3915 unit=m³
